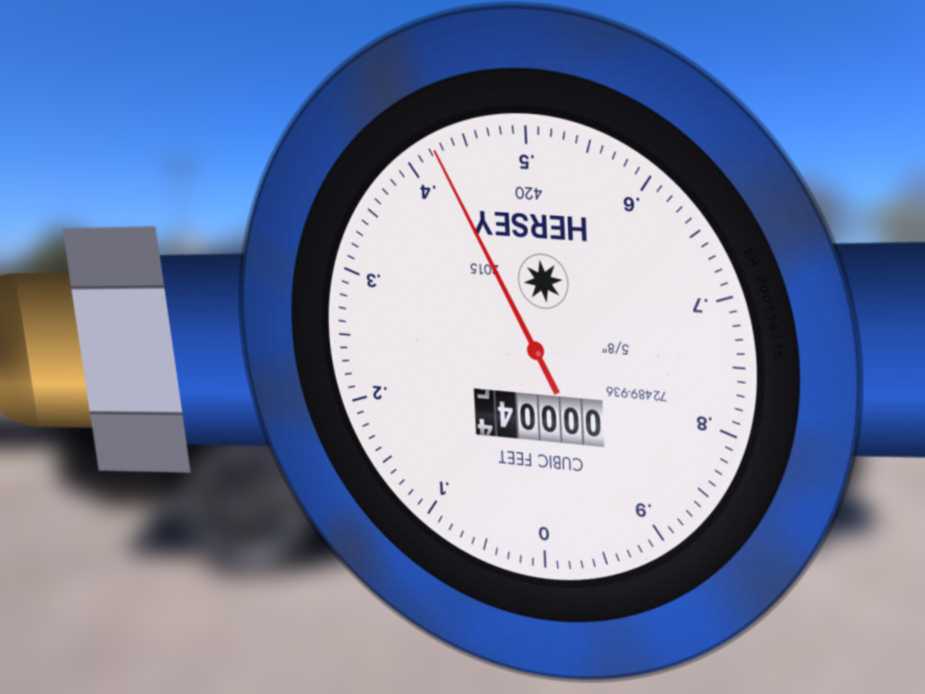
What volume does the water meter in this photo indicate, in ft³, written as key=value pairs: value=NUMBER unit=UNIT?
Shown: value=44.42 unit=ft³
